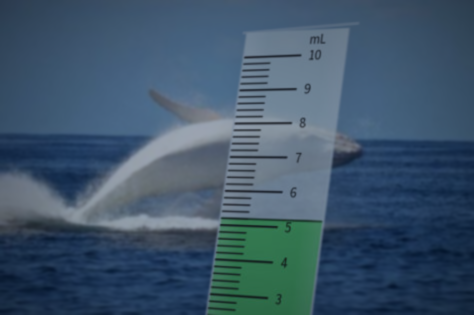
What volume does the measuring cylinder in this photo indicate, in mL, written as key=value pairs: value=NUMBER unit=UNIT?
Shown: value=5.2 unit=mL
